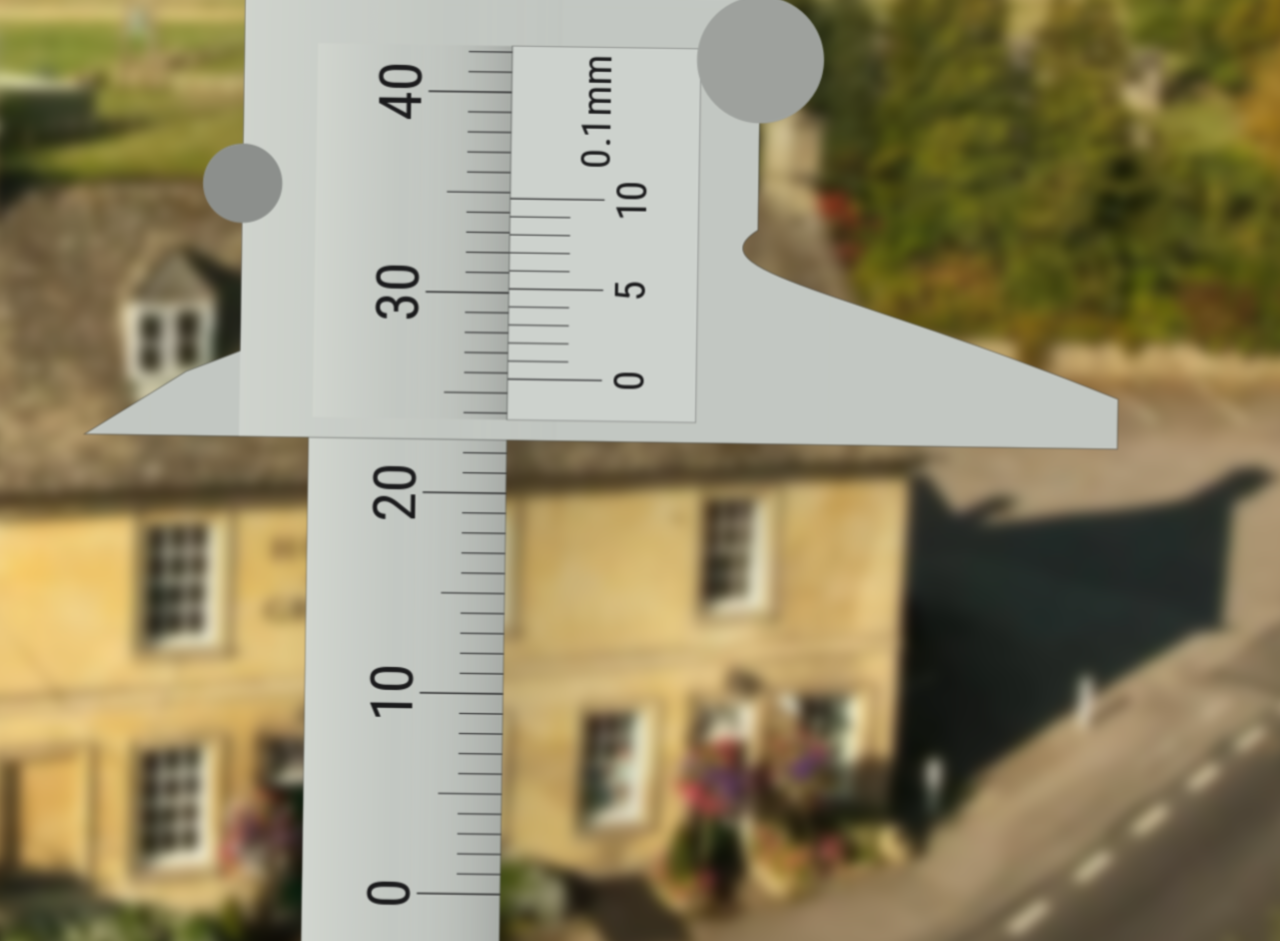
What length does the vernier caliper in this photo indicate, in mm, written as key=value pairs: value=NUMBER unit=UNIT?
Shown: value=25.7 unit=mm
